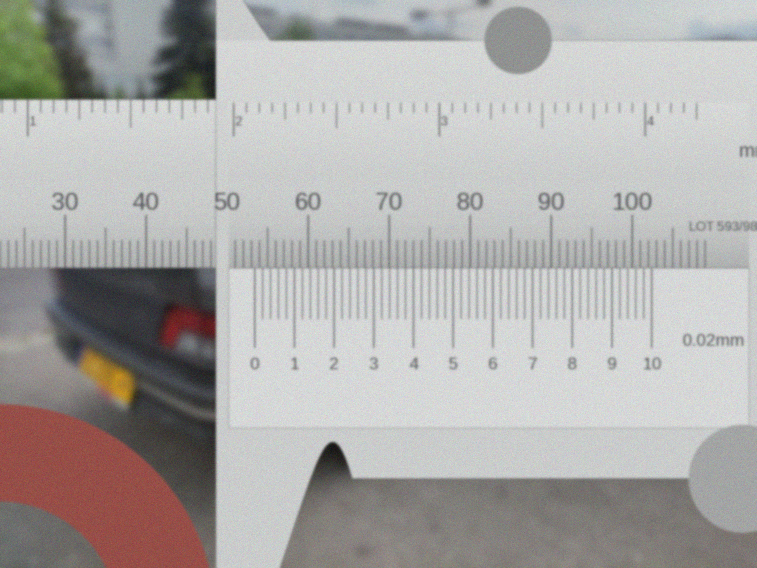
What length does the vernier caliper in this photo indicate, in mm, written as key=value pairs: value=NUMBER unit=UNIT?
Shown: value=53.4 unit=mm
